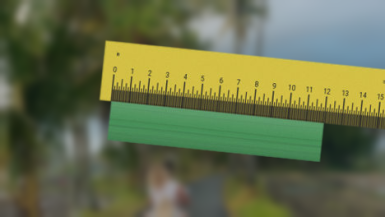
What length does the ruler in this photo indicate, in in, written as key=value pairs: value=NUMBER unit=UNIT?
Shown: value=12 unit=in
